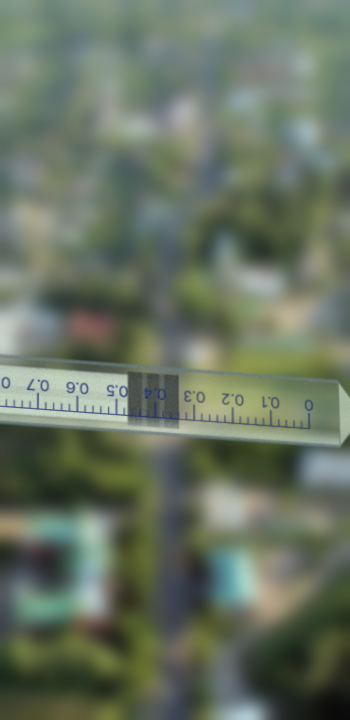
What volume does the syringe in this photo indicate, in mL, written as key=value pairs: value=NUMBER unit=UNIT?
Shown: value=0.34 unit=mL
